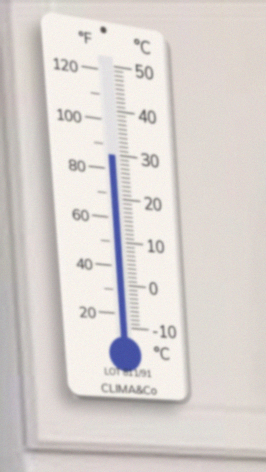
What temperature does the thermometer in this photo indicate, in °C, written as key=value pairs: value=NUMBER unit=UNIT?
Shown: value=30 unit=°C
